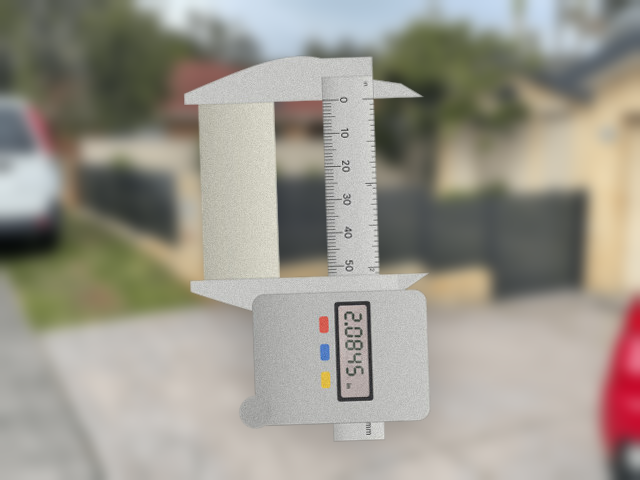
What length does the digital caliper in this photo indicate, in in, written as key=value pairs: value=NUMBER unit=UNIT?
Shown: value=2.0845 unit=in
